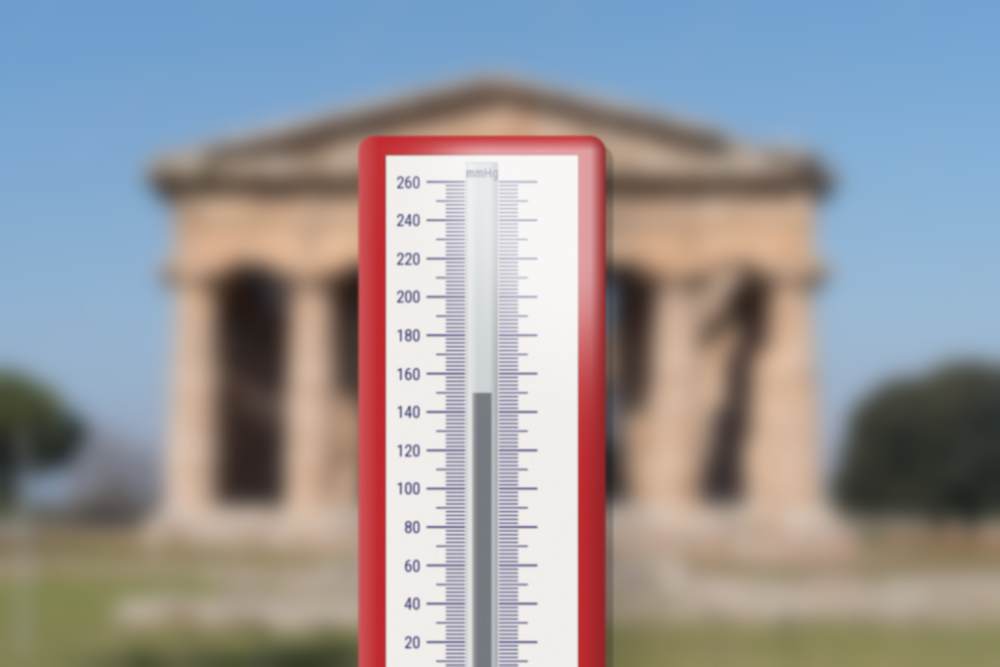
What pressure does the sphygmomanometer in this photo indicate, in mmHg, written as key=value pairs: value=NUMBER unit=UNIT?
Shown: value=150 unit=mmHg
